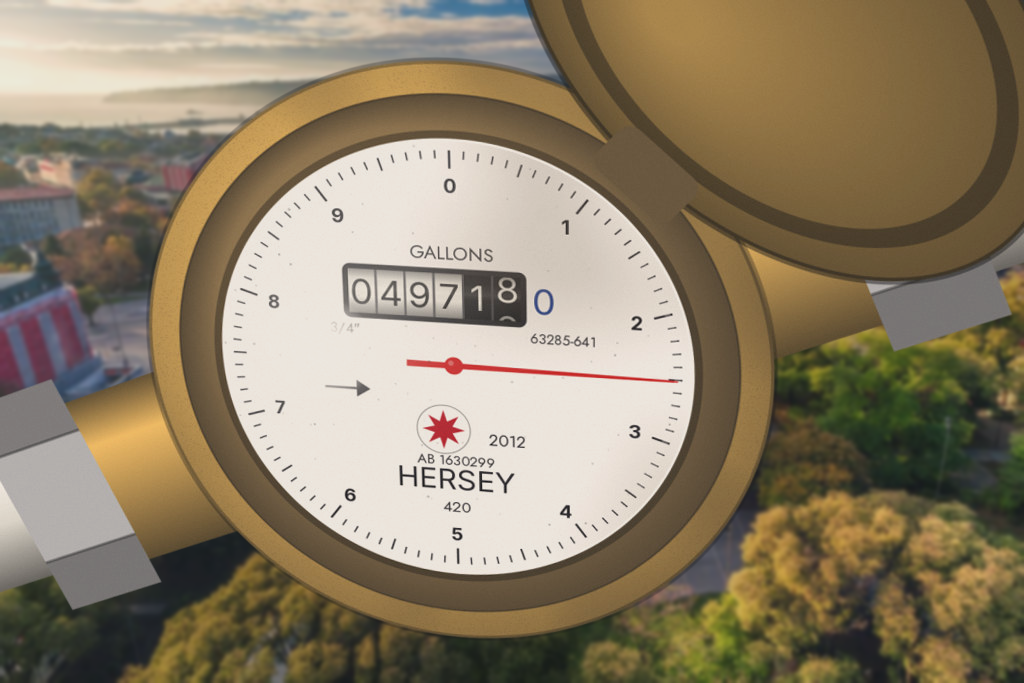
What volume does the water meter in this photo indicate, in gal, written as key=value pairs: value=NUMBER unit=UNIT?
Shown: value=497182.5 unit=gal
